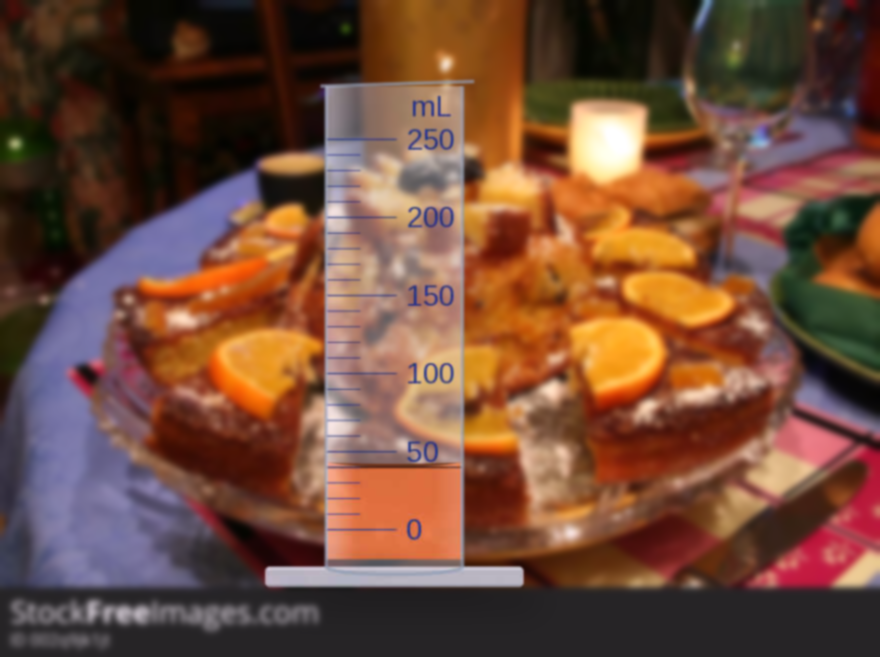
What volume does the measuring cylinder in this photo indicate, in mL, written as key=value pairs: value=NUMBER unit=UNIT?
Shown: value=40 unit=mL
